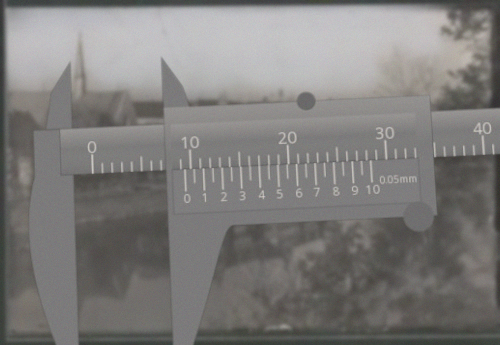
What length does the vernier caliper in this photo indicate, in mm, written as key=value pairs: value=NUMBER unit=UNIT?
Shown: value=9.4 unit=mm
